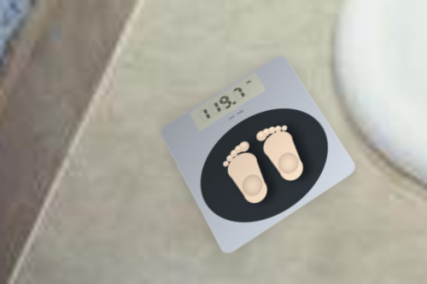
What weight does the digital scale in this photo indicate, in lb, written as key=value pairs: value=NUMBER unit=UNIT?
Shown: value=119.7 unit=lb
